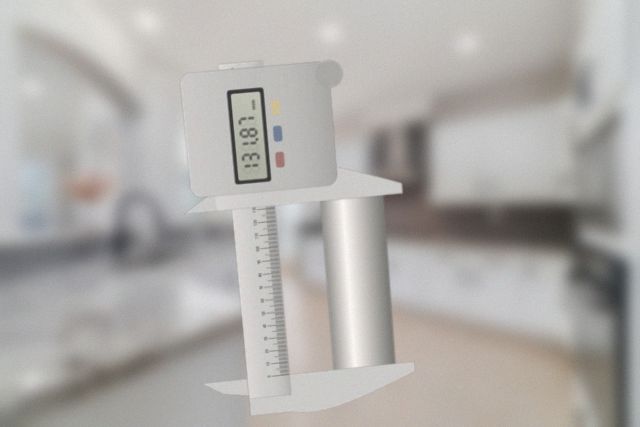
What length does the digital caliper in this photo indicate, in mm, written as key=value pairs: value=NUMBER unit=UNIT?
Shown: value=131.87 unit=mm
